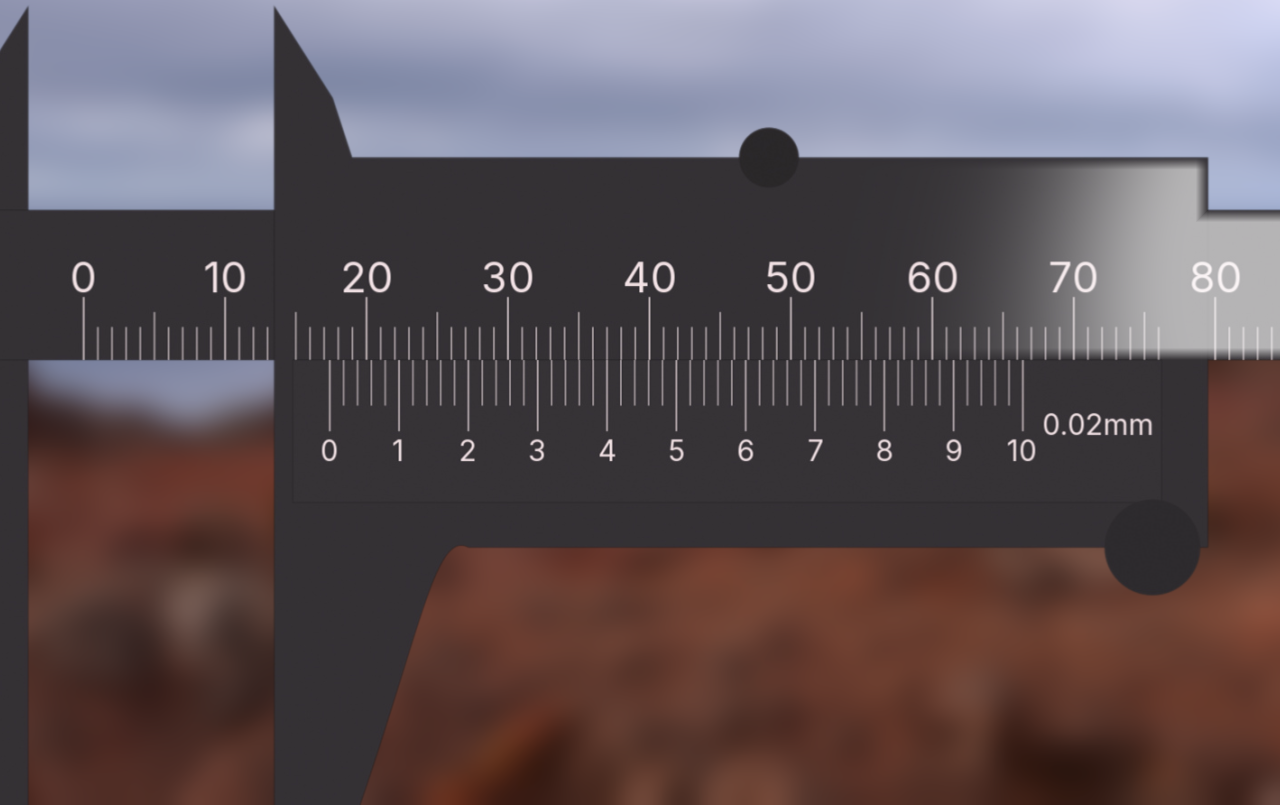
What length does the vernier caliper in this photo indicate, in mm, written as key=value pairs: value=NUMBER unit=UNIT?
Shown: value=17.4 unit=mm
